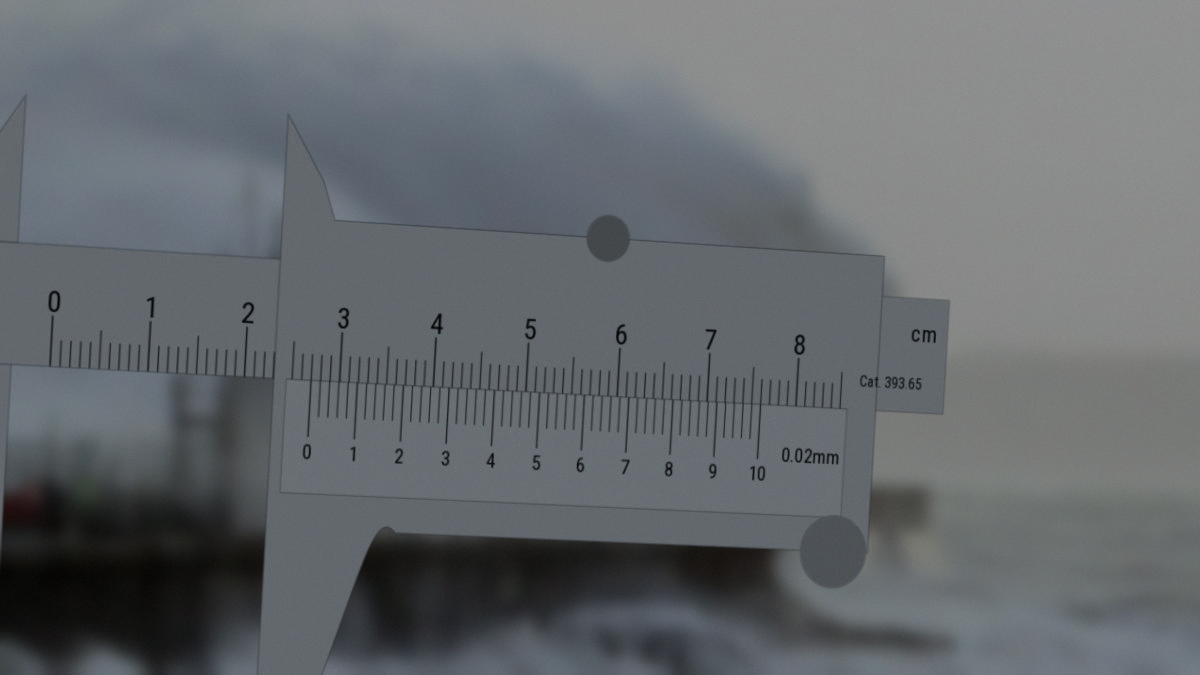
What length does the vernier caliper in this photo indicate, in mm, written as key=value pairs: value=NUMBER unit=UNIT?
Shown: value=27.0 unit=mm
